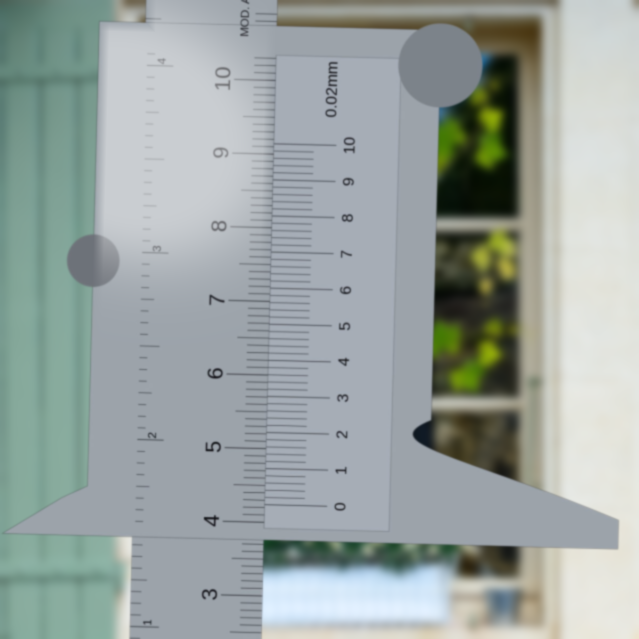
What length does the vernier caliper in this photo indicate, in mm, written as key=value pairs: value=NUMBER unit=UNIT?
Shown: value=42.4 unit=mm
